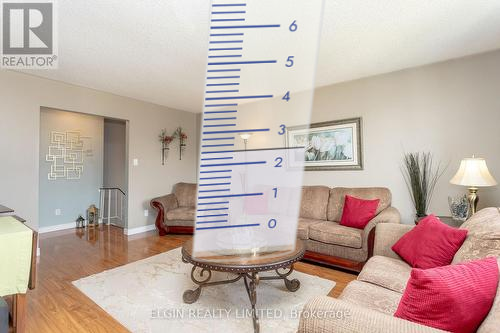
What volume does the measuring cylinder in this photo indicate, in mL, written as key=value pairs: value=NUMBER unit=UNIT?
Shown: value=2.4 unit=mL
